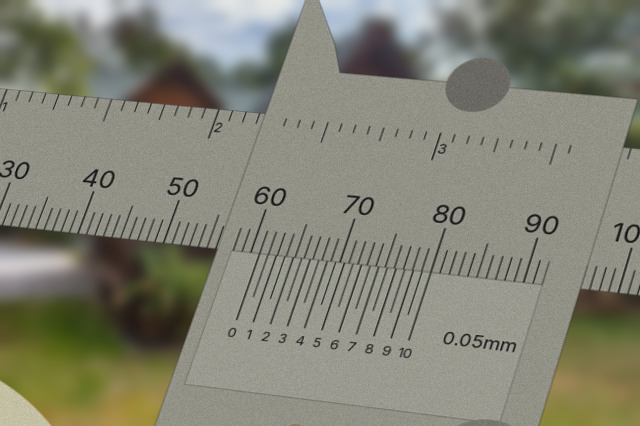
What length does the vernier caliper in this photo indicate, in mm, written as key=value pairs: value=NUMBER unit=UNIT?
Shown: value=61.0 unit=mm
